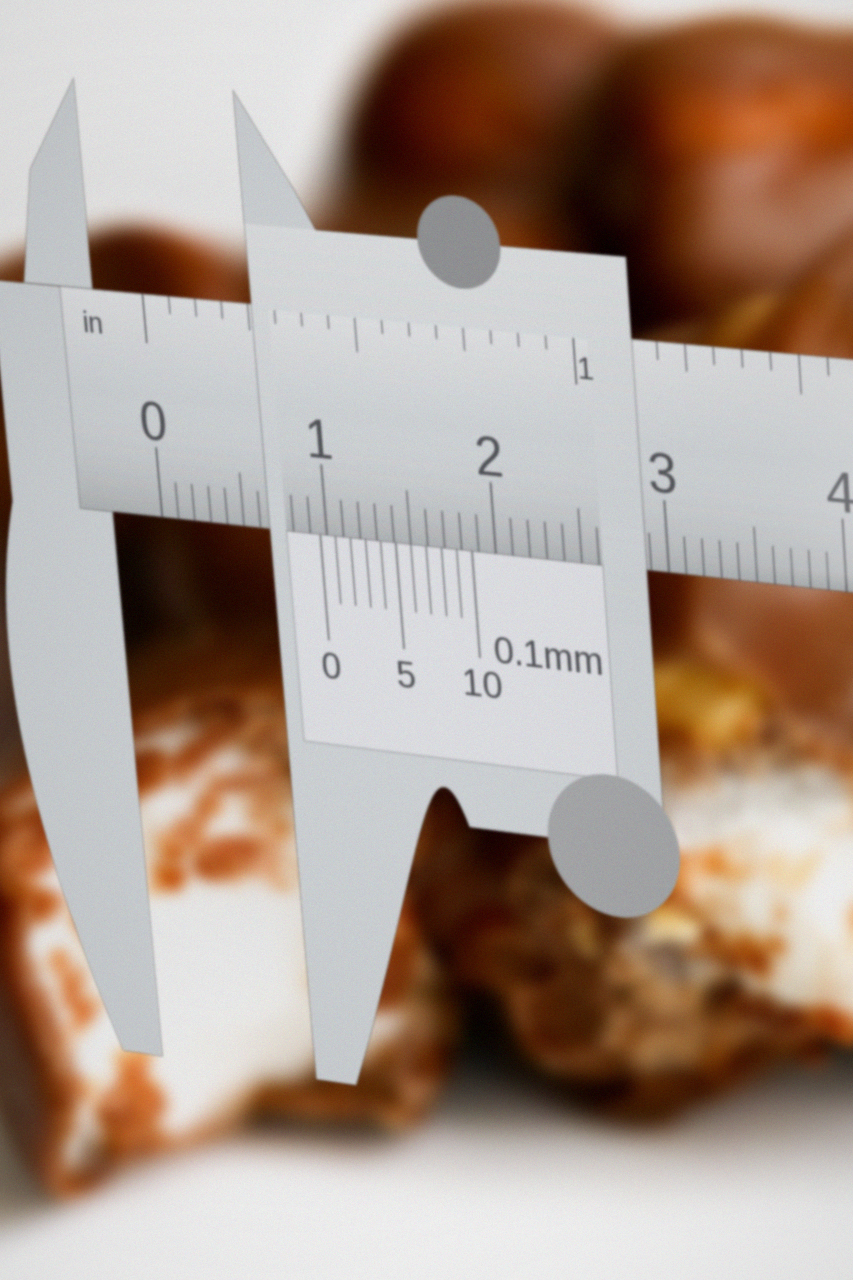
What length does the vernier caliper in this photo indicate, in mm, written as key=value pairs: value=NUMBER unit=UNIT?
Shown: value=9.6 unit=mm
